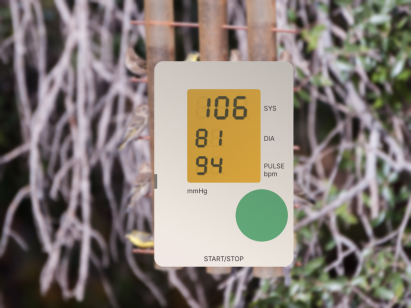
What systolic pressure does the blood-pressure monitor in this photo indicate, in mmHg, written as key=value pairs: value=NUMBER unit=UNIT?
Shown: value=106 unit=mmHg
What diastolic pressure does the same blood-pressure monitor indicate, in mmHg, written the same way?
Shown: value=81 unit=mmHg
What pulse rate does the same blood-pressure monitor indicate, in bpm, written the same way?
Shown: value=94 unit=bpm
